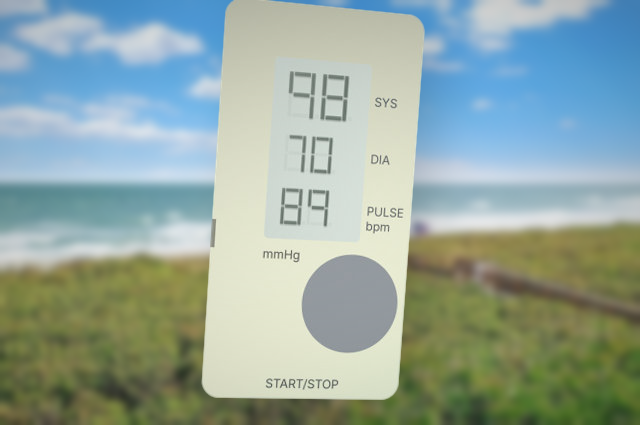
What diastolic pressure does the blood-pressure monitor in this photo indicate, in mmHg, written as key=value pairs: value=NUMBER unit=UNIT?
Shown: value=70 unit=mmHg
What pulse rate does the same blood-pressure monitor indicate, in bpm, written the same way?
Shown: value=89 unit=bpm
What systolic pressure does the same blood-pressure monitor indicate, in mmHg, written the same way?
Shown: value=98 unit=mmHg
